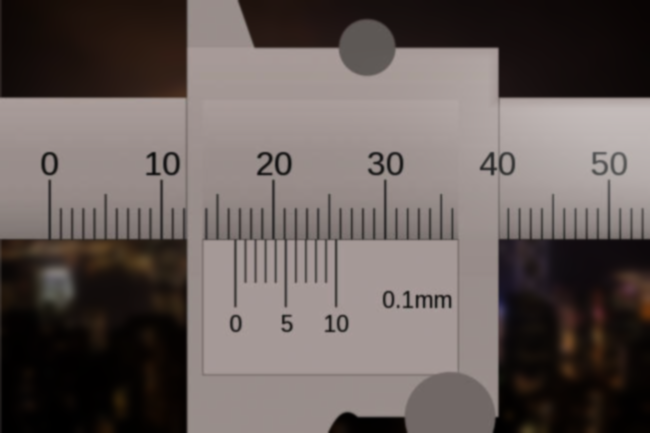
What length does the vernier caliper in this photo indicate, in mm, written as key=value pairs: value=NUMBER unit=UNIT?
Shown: value=16.6 unit=mm
